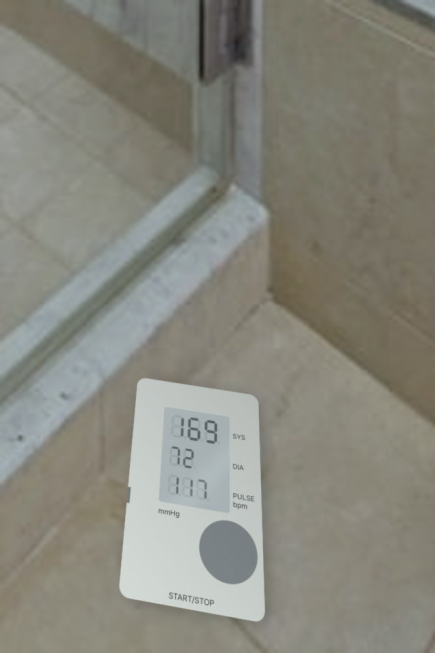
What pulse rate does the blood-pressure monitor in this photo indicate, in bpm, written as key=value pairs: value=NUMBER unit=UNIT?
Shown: value=117 unit=bpm
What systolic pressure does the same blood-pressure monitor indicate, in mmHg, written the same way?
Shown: value=169 unit=mmHg
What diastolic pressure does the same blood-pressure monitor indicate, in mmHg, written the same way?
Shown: value=72 unit=mmHg
